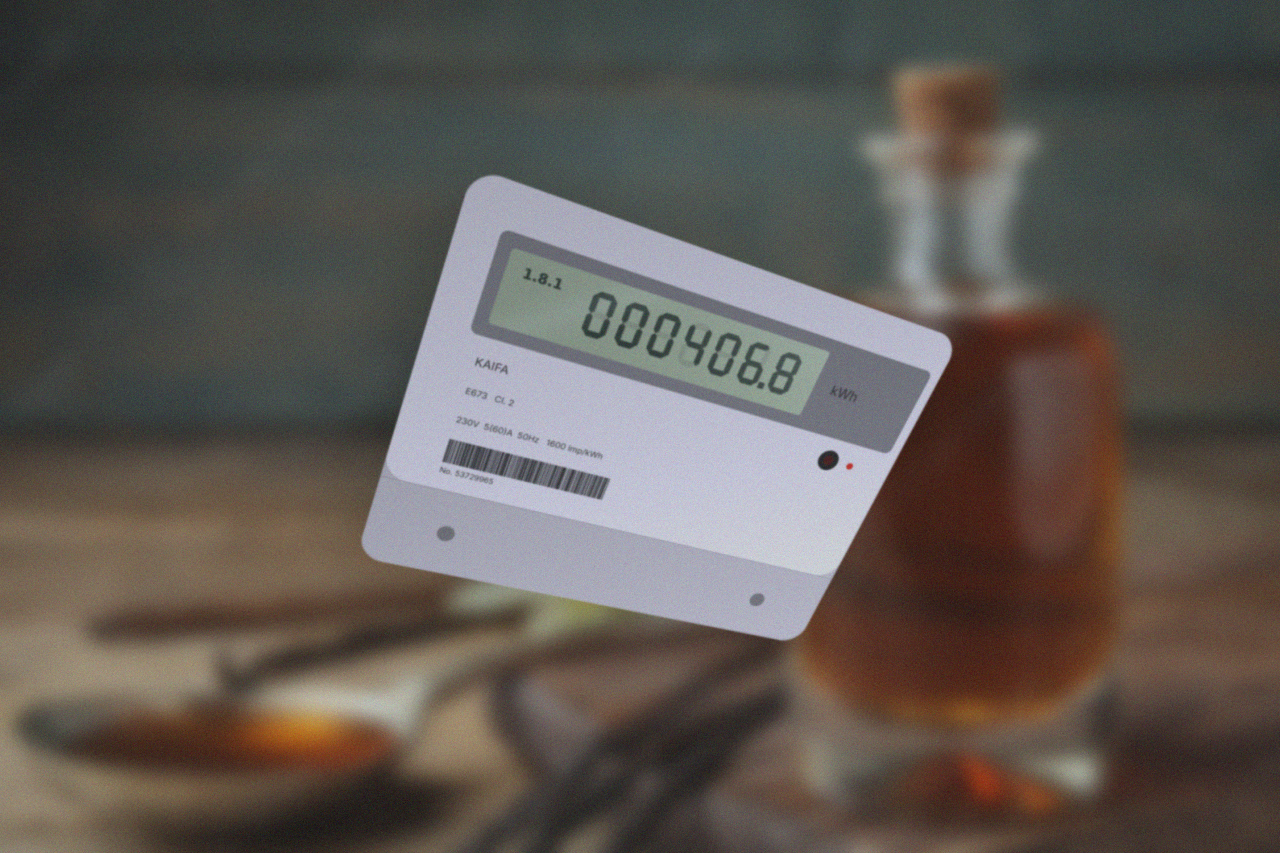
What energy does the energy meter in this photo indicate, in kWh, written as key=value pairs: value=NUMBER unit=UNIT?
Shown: value=406.8 unit=kWh
